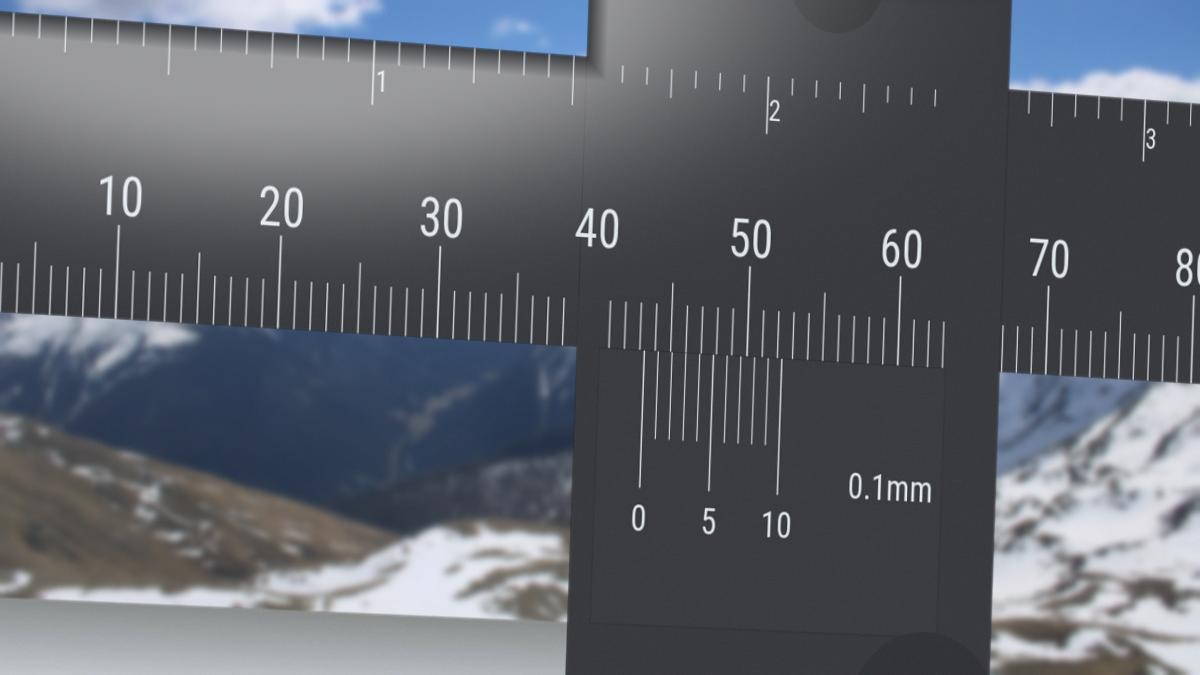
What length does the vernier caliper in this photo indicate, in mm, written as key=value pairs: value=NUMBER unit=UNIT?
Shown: value=43.3 unit=mm
